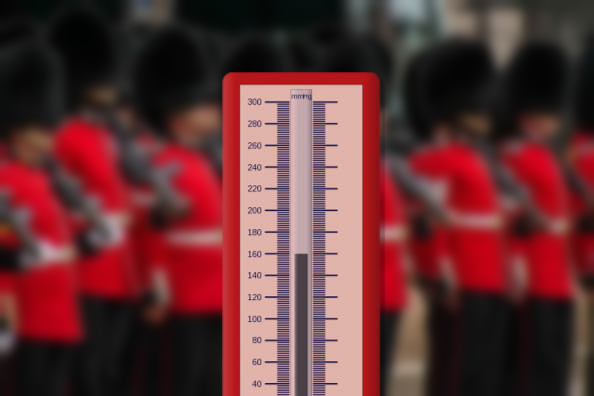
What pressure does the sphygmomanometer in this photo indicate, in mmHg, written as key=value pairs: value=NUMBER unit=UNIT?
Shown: value=160 unit=mmHg
